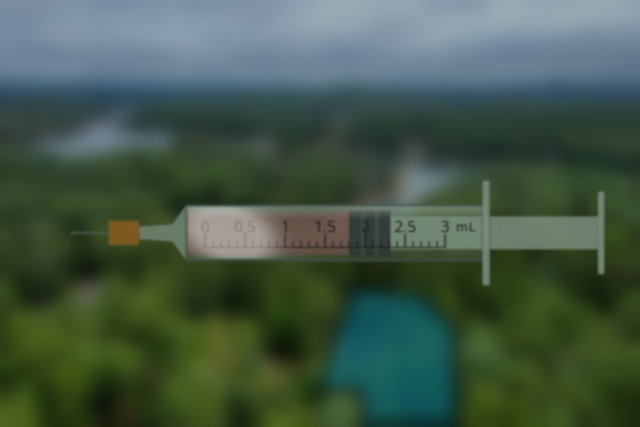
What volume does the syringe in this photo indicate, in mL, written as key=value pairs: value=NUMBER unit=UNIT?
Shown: value=1.8 unit=mL
